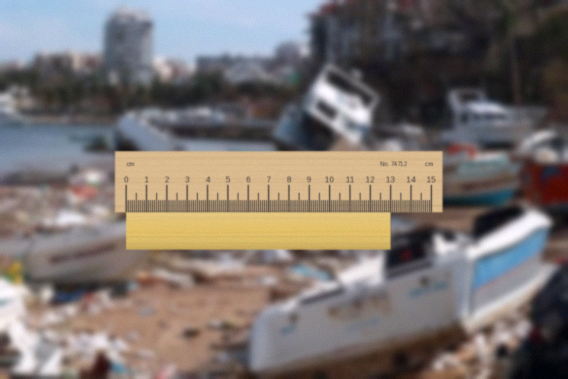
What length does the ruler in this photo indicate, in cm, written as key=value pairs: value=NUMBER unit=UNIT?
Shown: value=13 unit=cm
